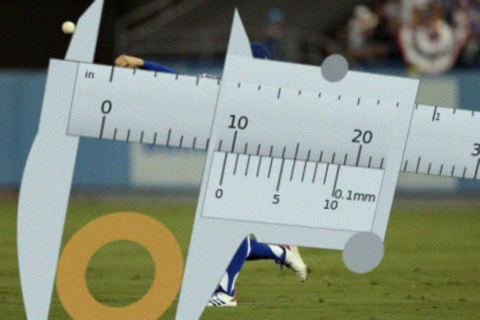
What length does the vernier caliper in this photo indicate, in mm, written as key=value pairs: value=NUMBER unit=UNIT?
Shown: value=9.6 unit=mm
